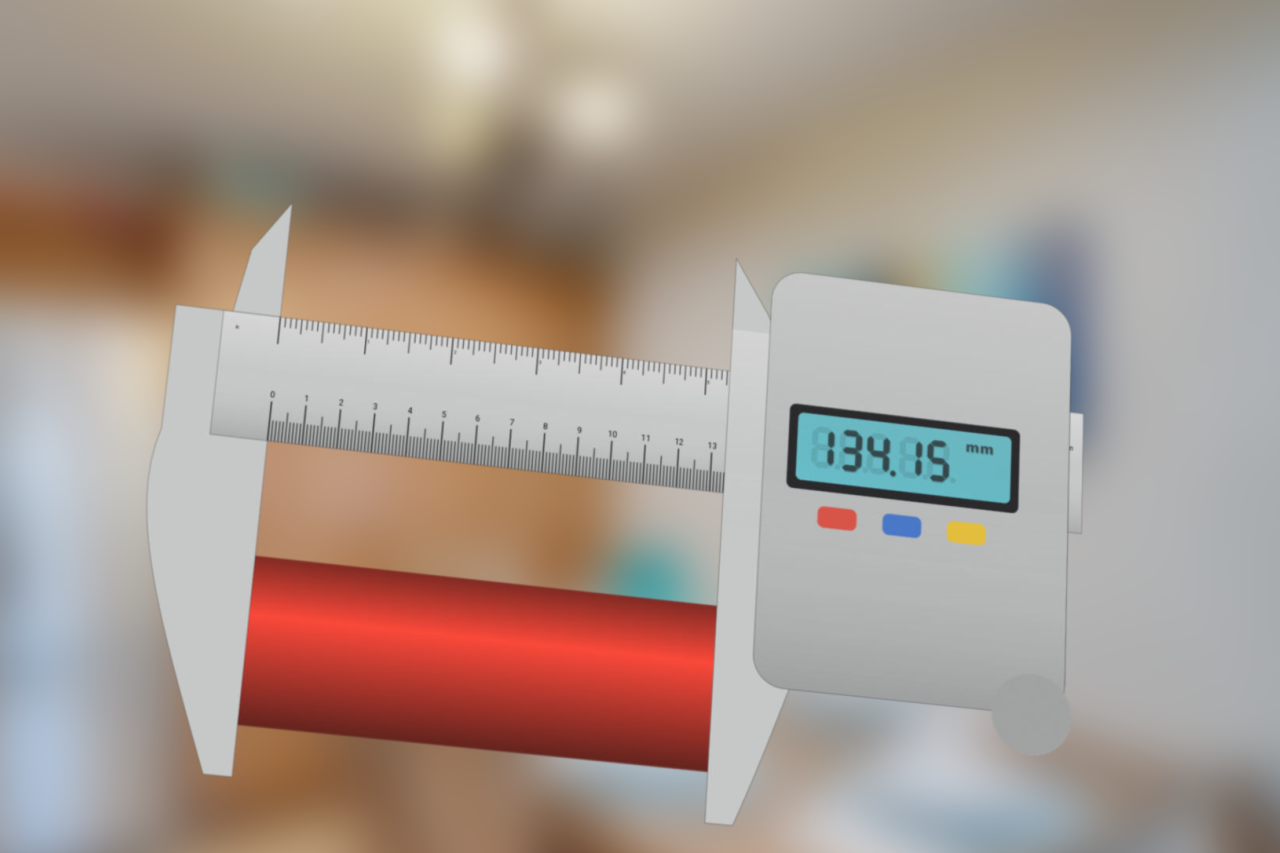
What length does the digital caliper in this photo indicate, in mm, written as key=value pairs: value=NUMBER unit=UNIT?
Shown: value=134.15 unit=mm
